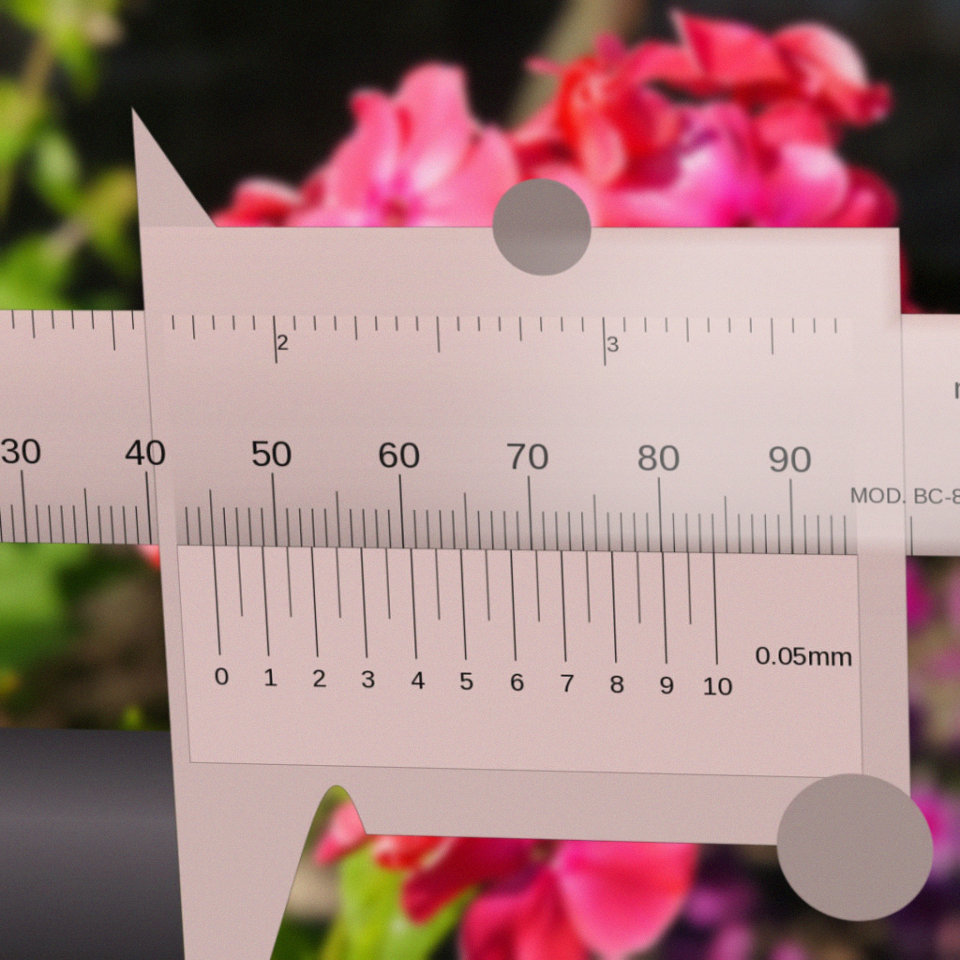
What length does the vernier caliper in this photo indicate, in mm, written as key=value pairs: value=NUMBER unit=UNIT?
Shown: value=45.0 unit=mm
